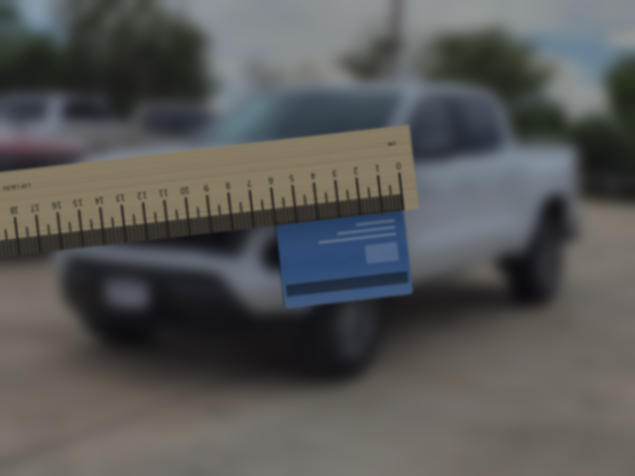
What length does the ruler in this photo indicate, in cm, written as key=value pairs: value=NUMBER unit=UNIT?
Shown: value=6 unit=cm
